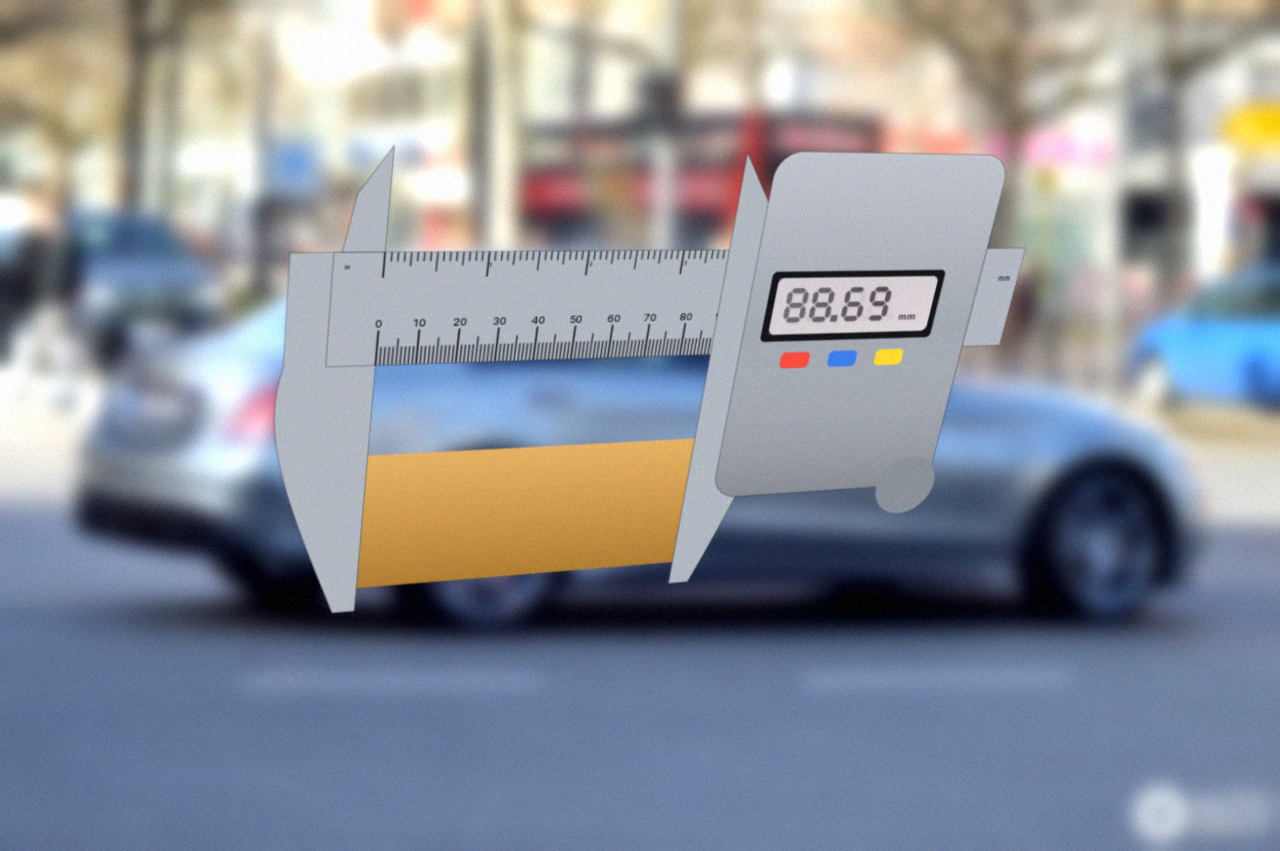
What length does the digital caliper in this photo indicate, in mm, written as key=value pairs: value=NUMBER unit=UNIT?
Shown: value=88.69 unit=mm
